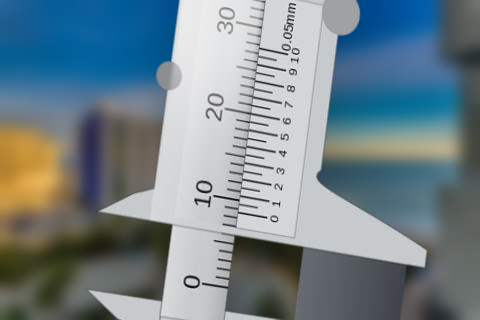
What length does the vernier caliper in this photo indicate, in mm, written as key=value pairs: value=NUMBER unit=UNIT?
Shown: value=8.6 unit=mm
